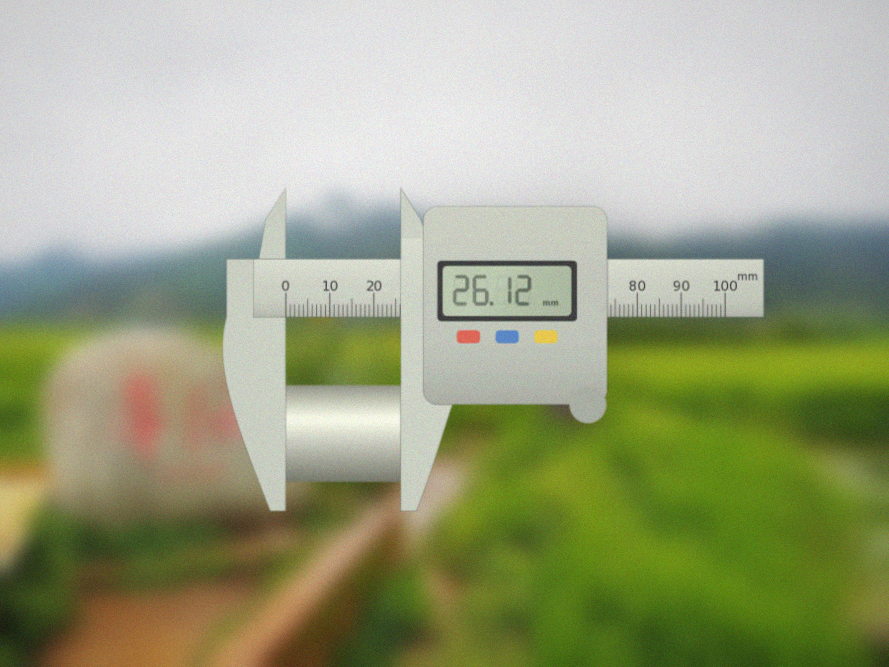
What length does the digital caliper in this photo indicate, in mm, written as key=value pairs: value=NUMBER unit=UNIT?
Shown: value=26.12 unit=mm
